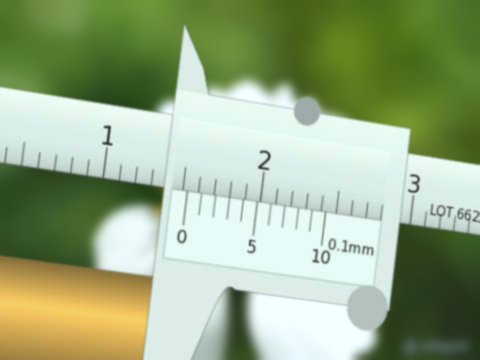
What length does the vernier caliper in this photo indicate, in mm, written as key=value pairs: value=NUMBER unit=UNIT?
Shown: value=15.3 unit=mm
